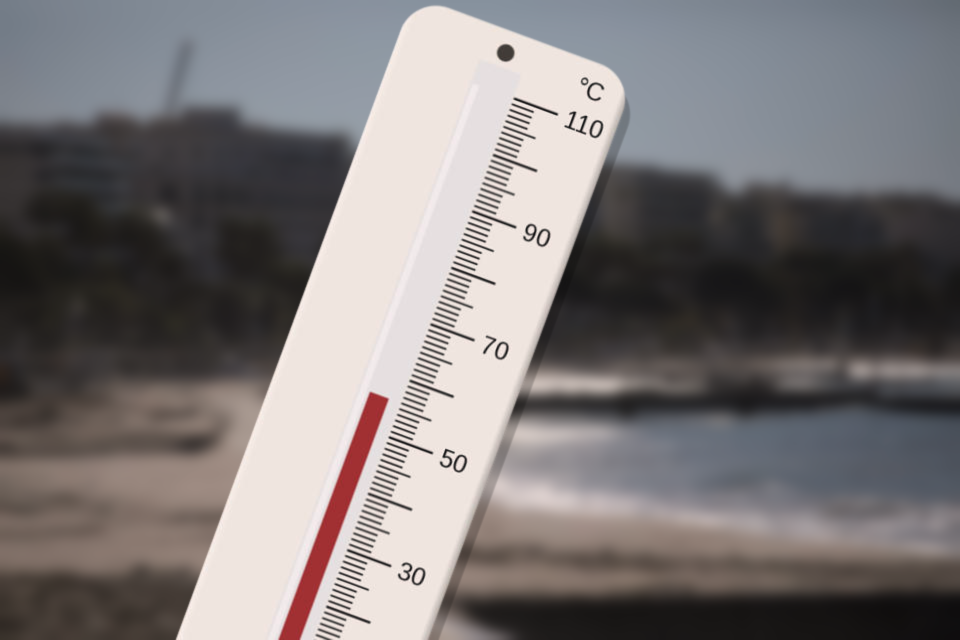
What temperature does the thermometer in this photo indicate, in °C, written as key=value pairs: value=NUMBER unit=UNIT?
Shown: value=56 unit=°C
